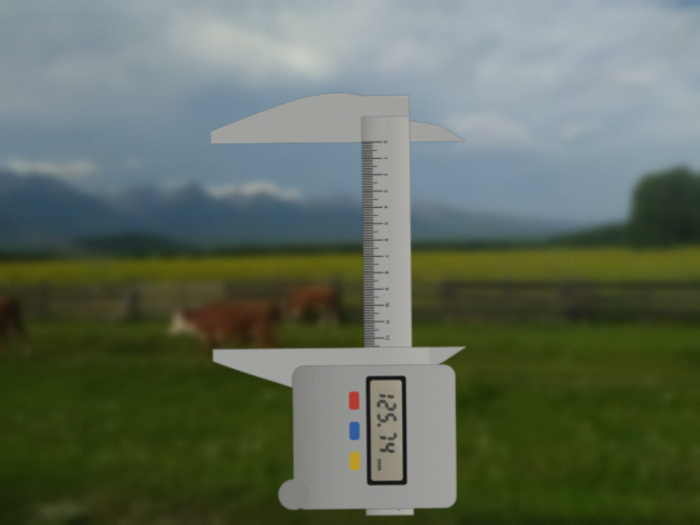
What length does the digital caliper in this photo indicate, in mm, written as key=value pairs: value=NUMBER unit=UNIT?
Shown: value=125.74 unit=mm
